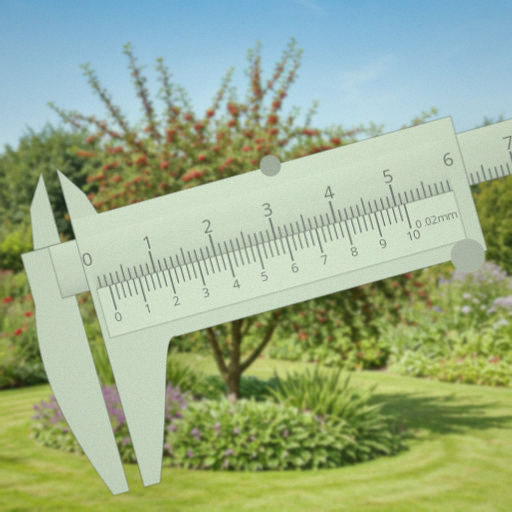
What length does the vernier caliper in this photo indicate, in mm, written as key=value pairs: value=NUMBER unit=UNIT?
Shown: value=2.4 unit=mm
